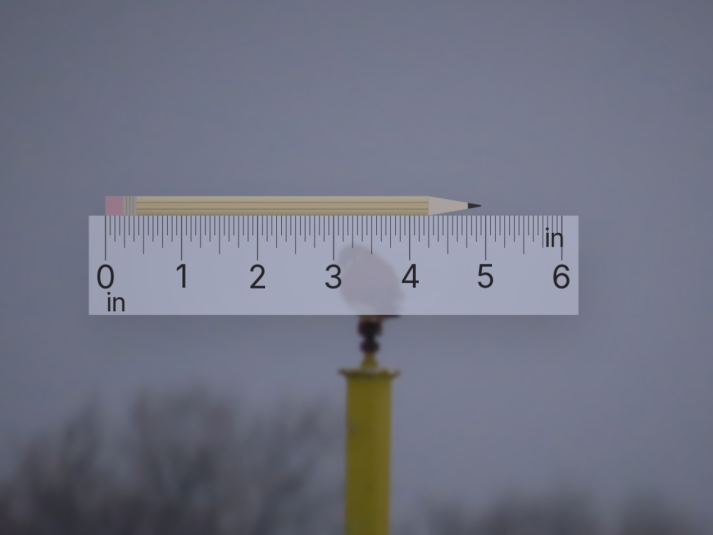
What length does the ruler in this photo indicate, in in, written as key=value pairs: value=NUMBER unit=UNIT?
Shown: value=4.9375 unit=in
